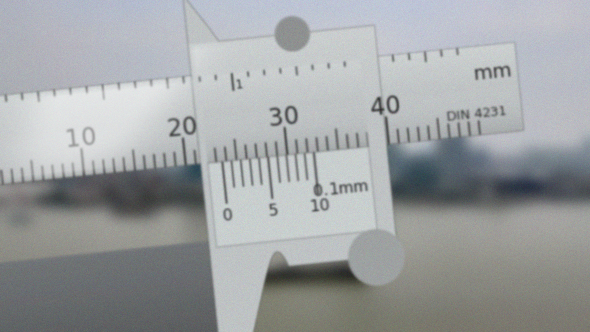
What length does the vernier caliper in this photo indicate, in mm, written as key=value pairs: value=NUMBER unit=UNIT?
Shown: value=23.6 unit=mm
